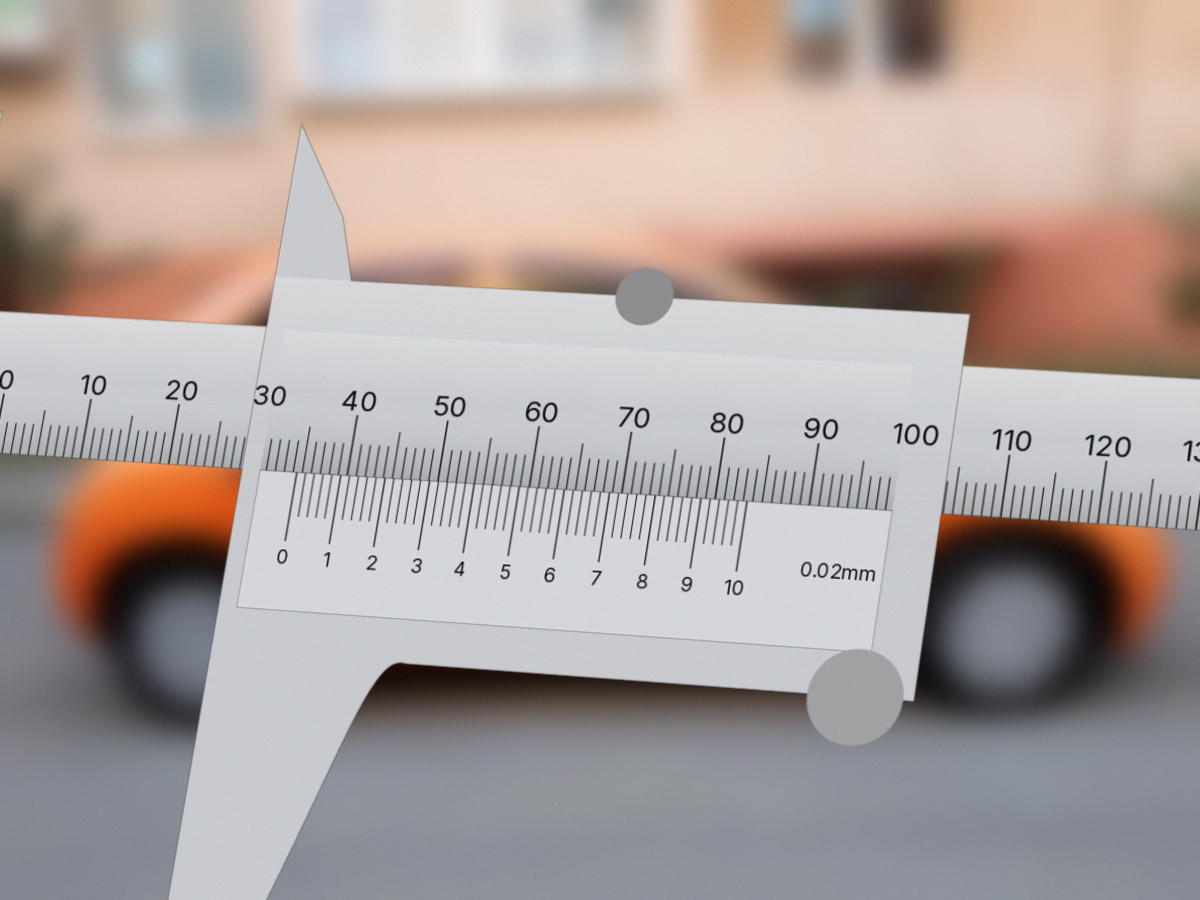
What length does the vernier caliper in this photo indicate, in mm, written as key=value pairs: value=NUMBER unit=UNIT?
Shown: value=34.4 unit=mm
